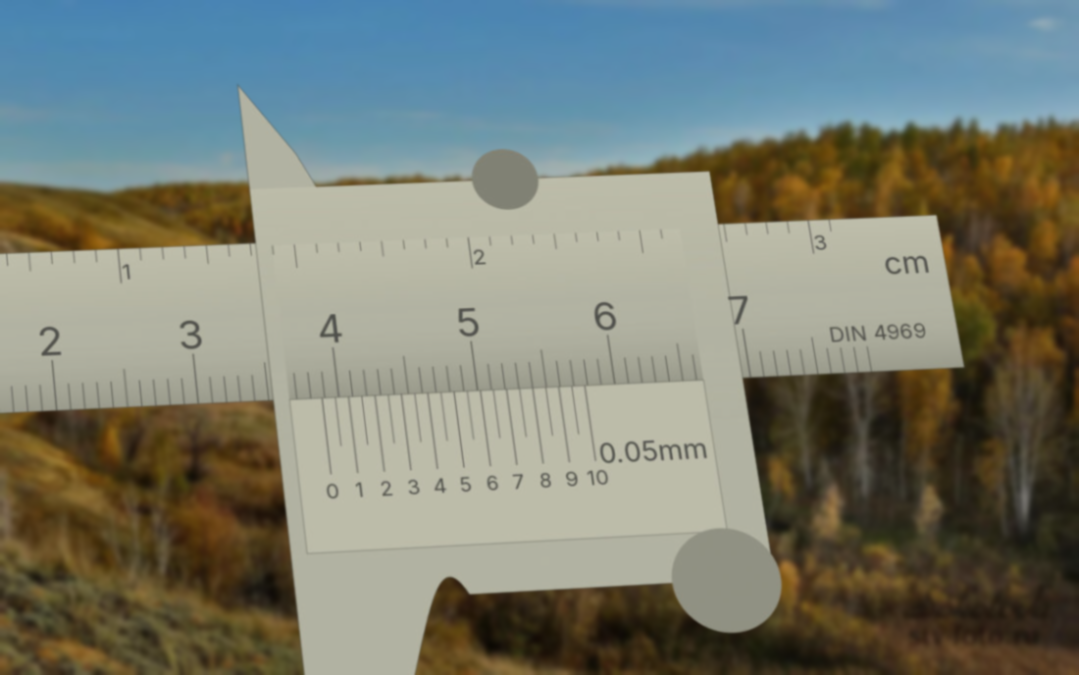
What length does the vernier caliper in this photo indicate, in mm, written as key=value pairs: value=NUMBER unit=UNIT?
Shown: value=38.8 unit=mm
